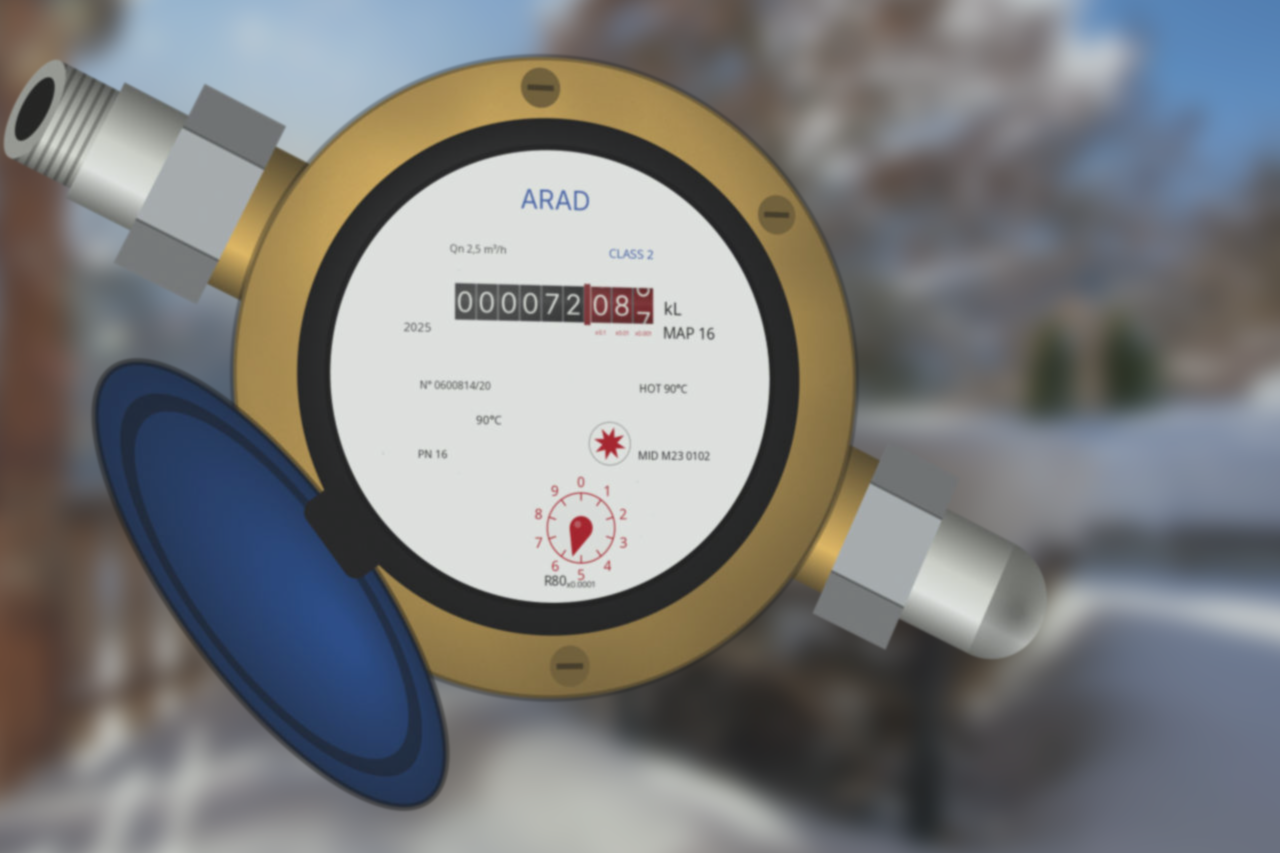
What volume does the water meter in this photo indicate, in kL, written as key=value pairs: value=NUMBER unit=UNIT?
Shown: value=72.0865 unit=kL
